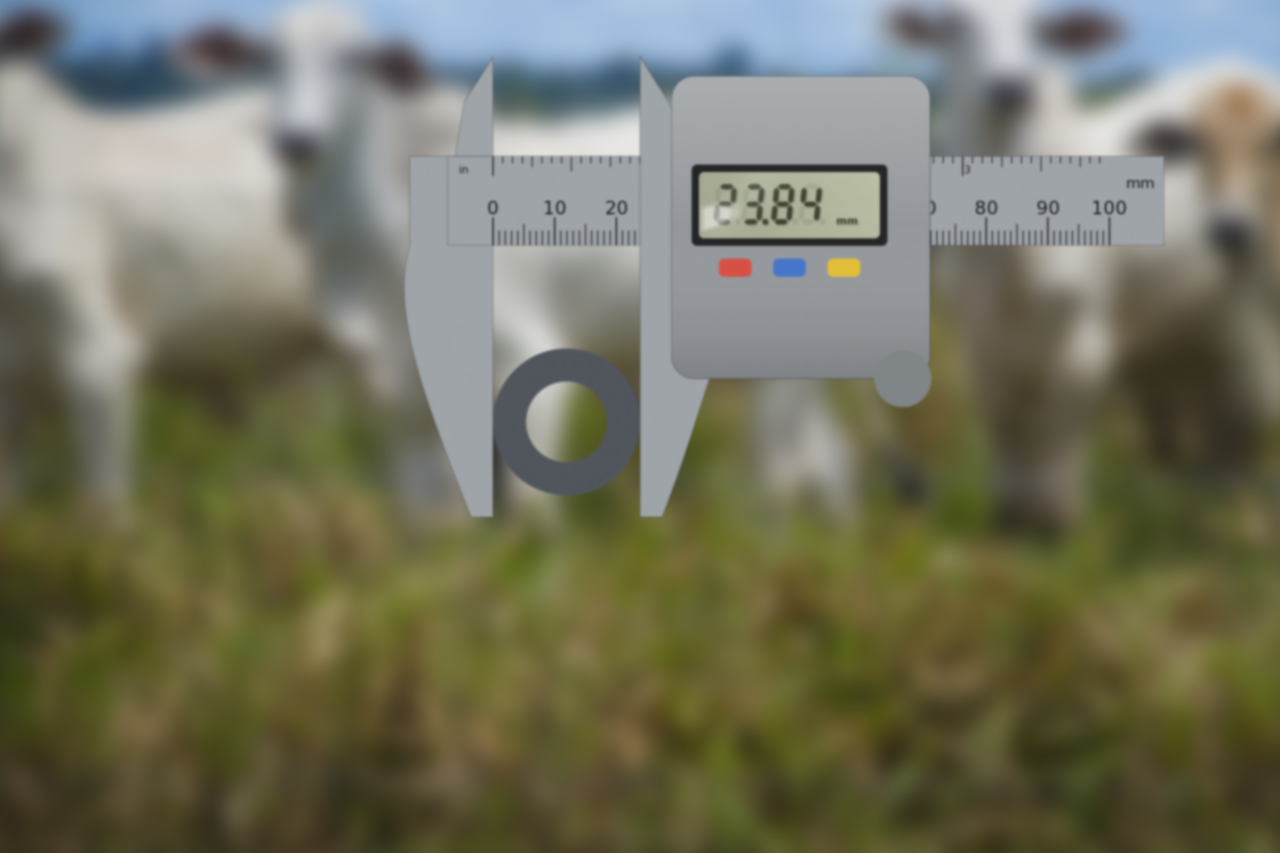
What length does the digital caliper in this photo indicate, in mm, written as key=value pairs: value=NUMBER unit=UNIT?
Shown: value=23.84 unit=mm
